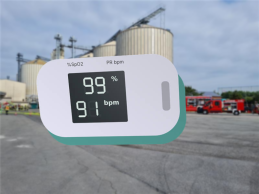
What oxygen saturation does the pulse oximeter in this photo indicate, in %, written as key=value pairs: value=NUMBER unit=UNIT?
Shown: value=99 unit=%
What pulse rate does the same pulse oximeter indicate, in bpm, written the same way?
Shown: value=91 unit=bpm
